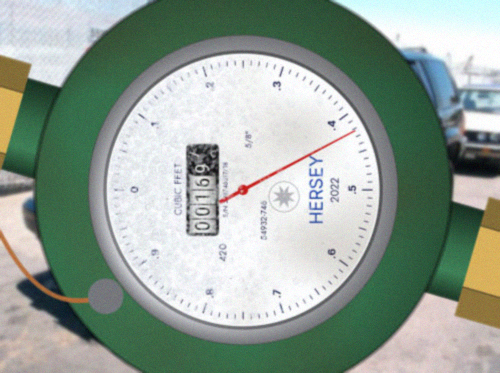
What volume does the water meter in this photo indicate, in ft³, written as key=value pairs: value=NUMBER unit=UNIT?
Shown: value=1697.42 unit=ft³
